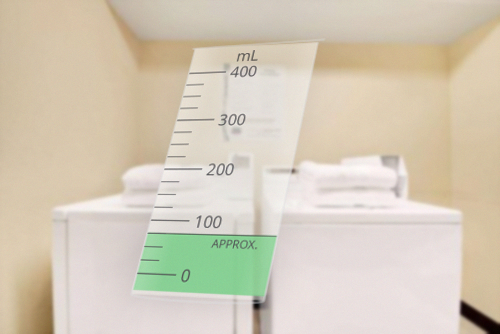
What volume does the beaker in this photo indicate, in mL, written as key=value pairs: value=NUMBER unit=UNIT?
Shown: value=75 unit=mL
